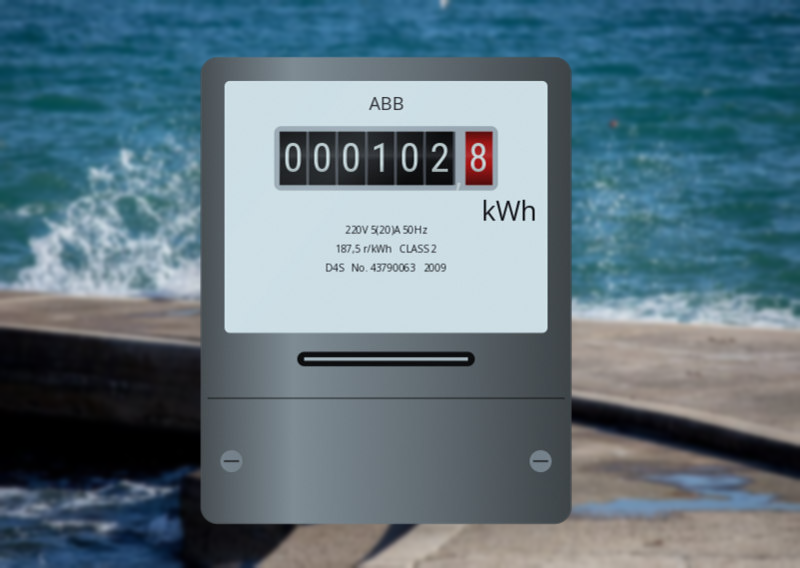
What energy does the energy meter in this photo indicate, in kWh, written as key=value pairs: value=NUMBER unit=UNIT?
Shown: value=102.8 unit=kWh
